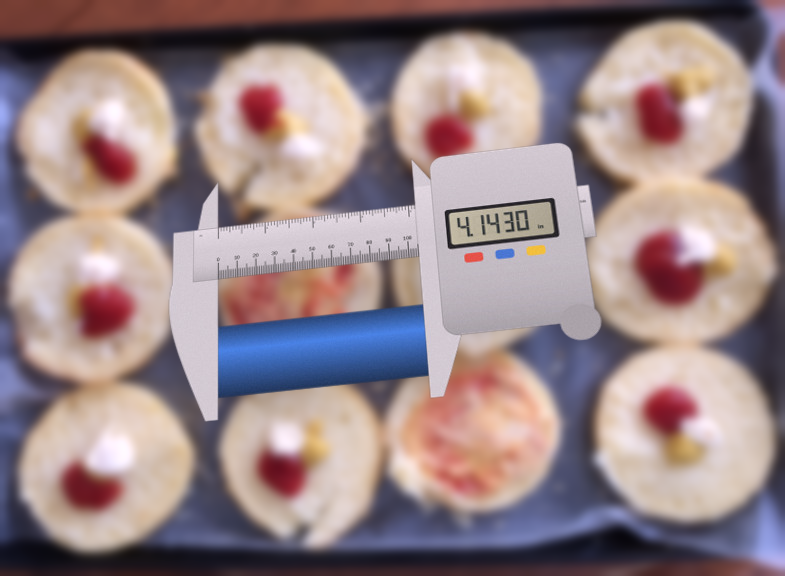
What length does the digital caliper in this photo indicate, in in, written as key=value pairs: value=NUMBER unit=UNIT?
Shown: value=4.1430 unit=in
